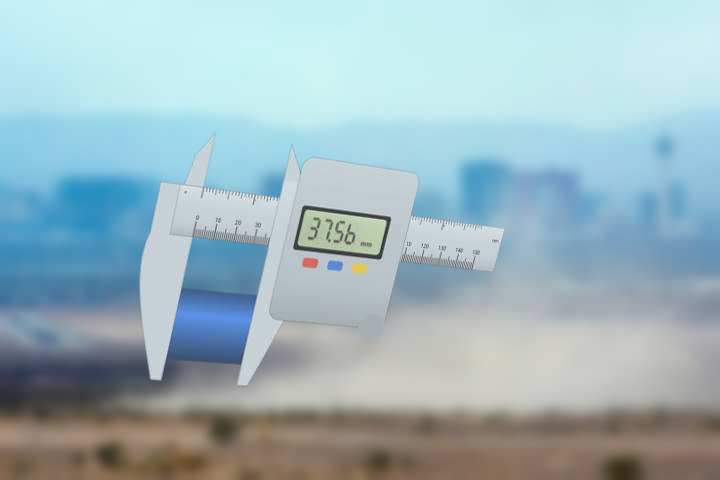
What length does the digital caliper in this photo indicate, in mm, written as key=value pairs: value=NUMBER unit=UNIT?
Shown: value=37.56 unit=mm
